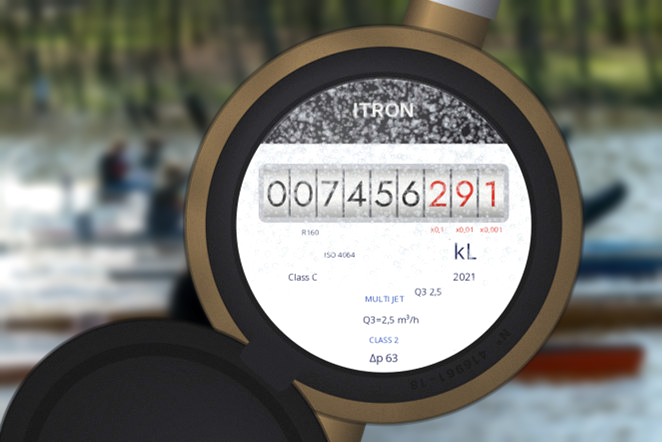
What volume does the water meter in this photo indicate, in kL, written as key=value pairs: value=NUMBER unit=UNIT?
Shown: value=7456.291 unit=kL
